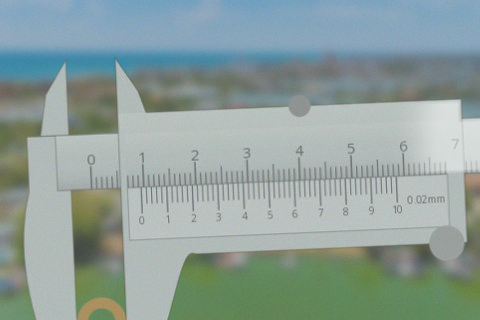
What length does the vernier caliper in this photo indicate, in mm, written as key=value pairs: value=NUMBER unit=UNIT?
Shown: value=9.5 unit=mm
